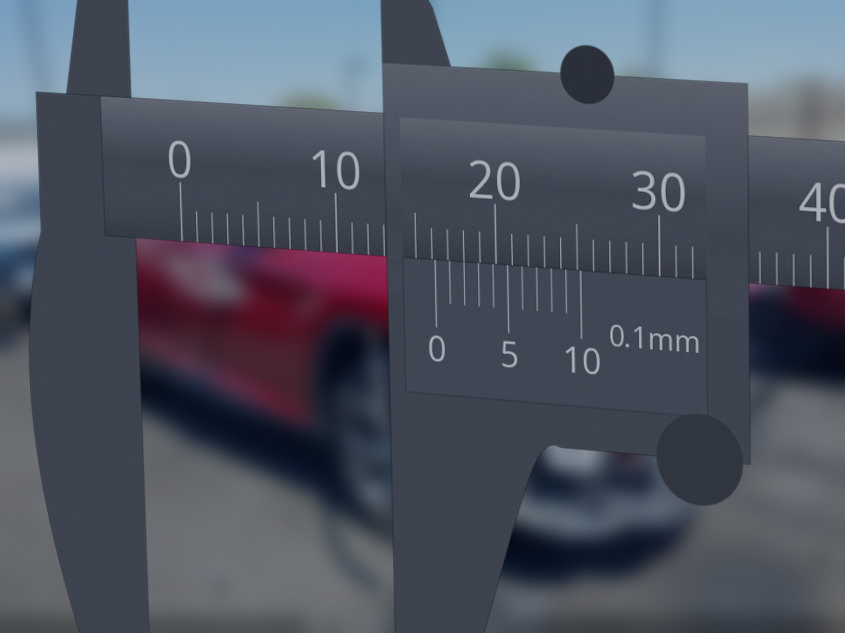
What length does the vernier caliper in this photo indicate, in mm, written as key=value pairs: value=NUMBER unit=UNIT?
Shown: value=16.2 unit=mm
